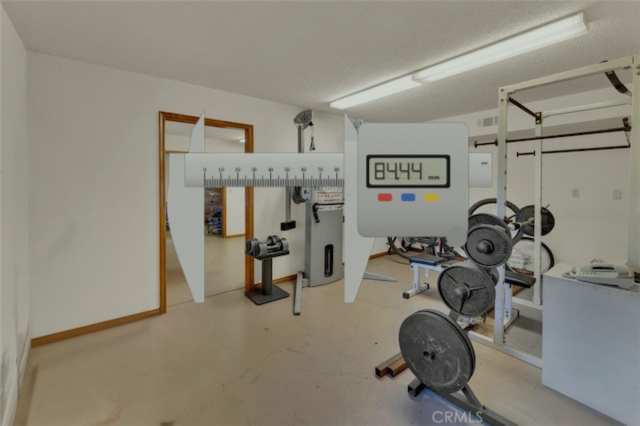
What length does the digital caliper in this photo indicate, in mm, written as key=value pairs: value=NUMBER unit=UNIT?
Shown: value=84.44 unit=mm
